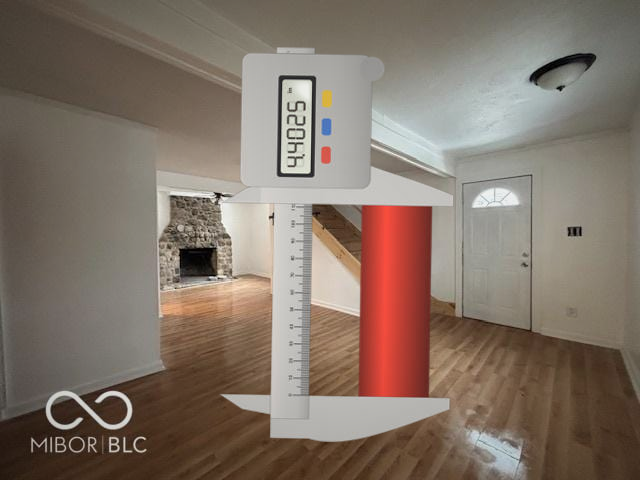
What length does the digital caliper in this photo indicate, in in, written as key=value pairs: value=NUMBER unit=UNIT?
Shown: value=4.4025 unit=in
